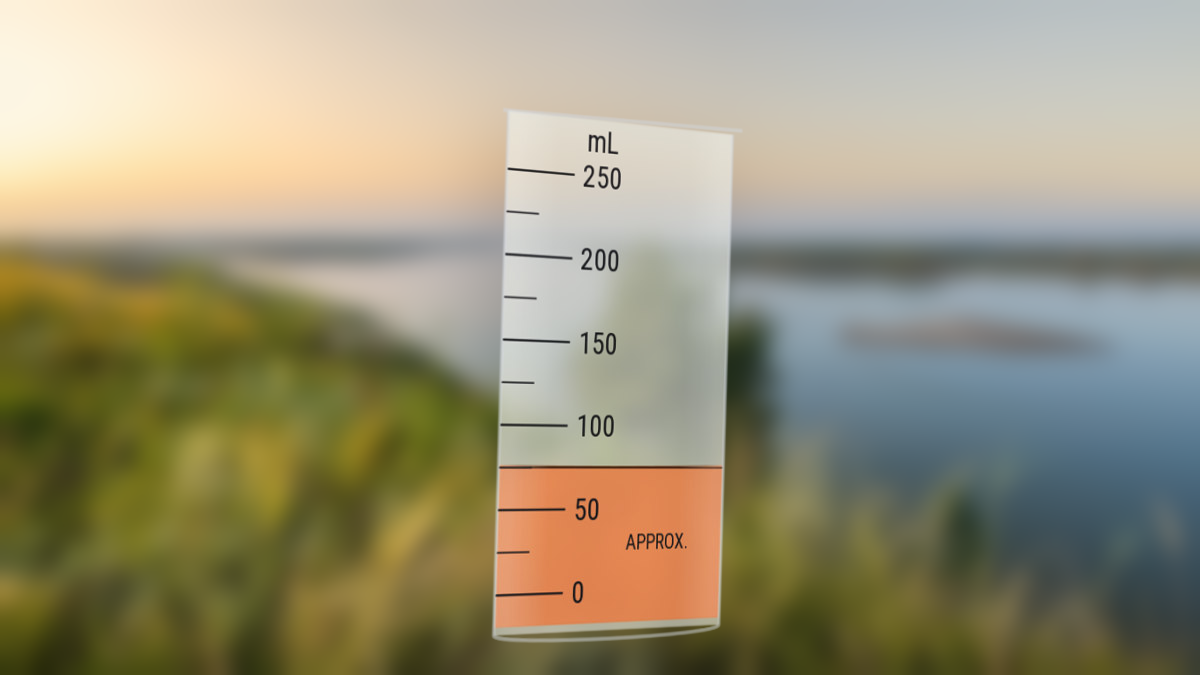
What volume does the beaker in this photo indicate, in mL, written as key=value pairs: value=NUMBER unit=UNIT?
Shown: value=75 unit=mL
